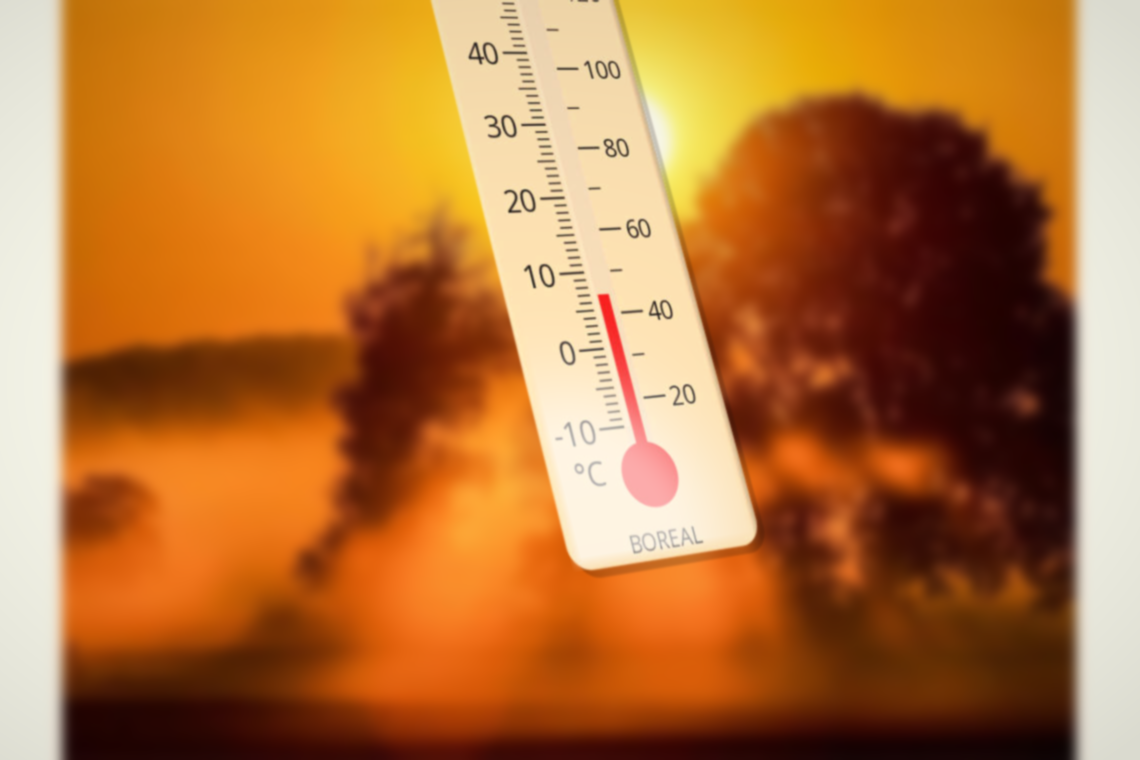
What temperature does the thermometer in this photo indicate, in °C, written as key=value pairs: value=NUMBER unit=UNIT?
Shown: value=7 unit=°C
